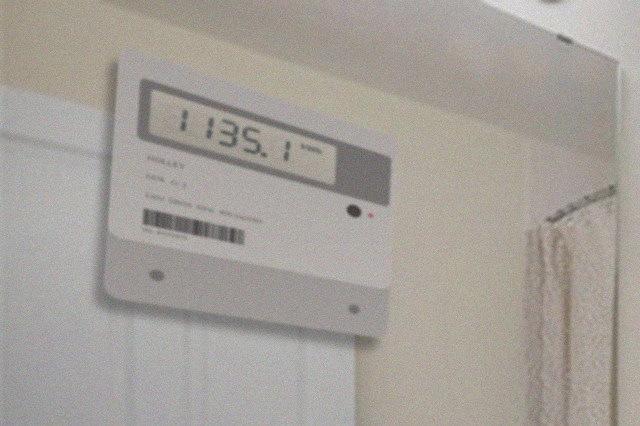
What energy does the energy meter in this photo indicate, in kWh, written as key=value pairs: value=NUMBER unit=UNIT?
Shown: value=1135.1 unit=kWh
